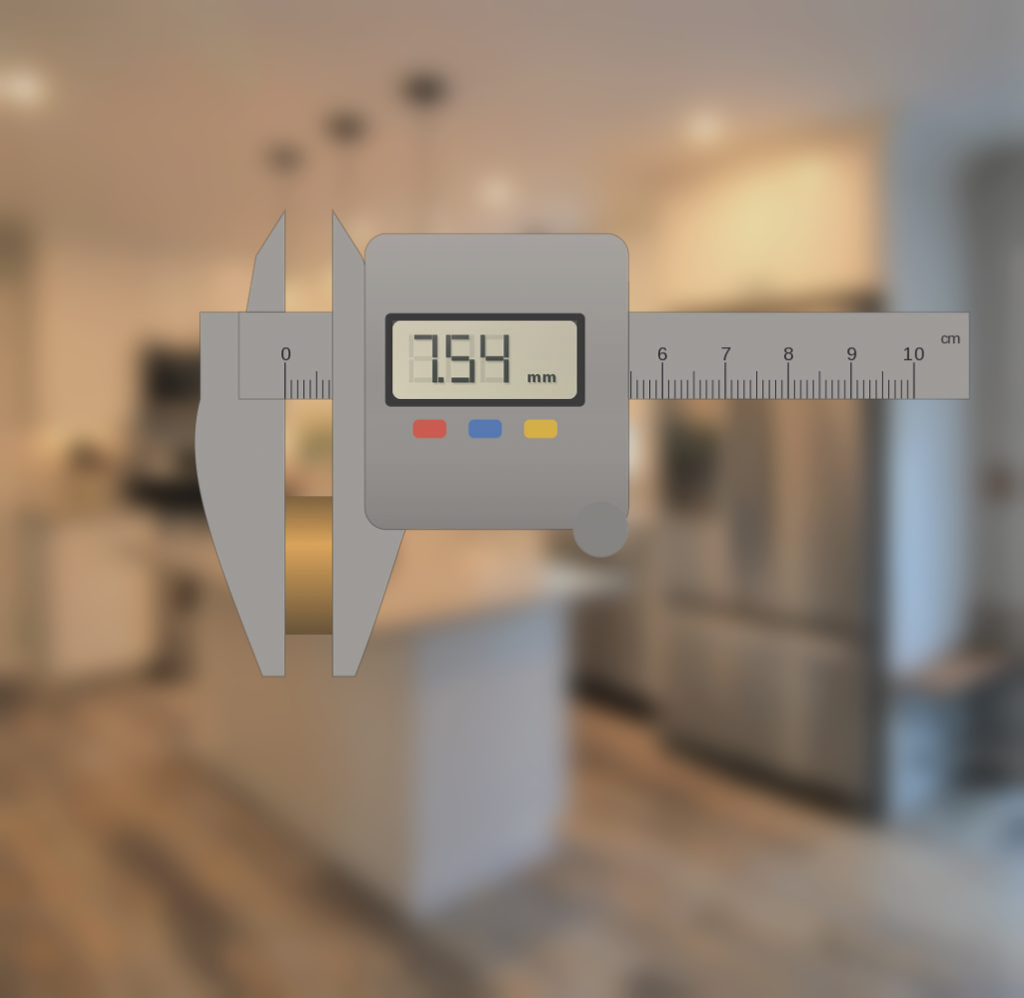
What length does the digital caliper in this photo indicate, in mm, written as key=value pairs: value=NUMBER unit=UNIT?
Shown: value=7.54 unit=mm
